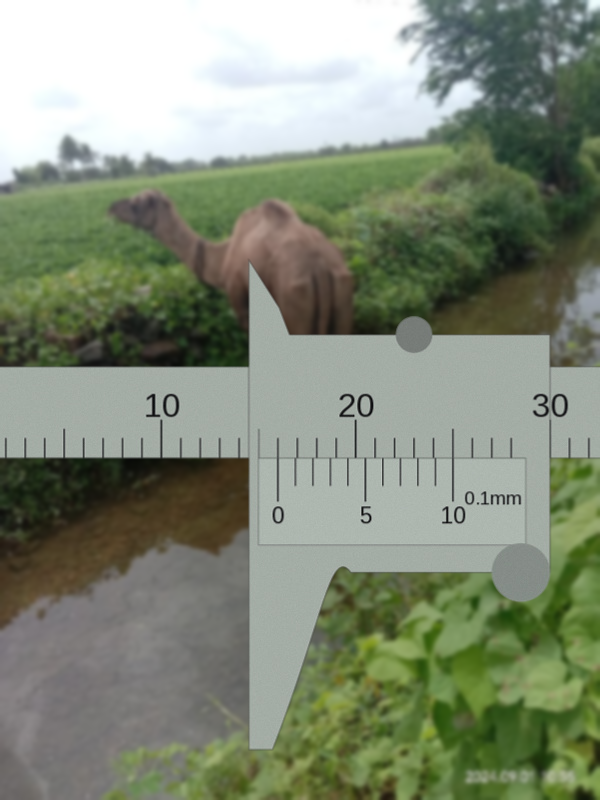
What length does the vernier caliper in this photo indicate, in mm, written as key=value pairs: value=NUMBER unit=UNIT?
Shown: value=16.0 unit=mm
